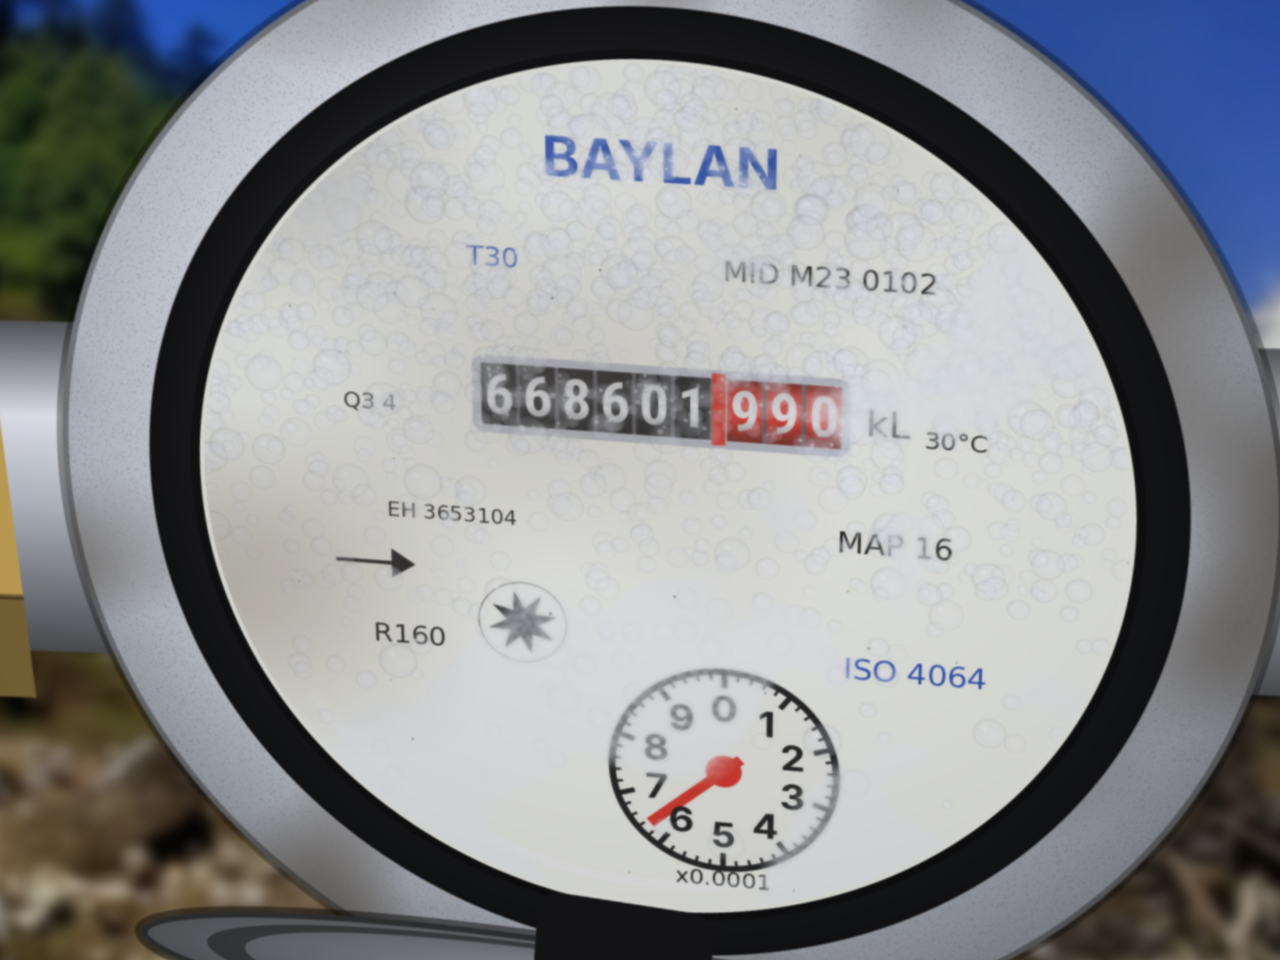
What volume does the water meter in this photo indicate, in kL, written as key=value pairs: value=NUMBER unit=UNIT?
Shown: value=668601.9906 unit=kL
